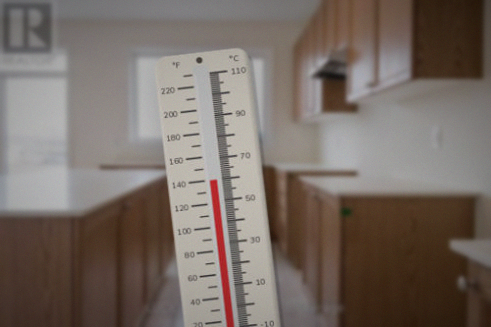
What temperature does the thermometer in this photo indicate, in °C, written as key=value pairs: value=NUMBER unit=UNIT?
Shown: value=60 unit=°C
